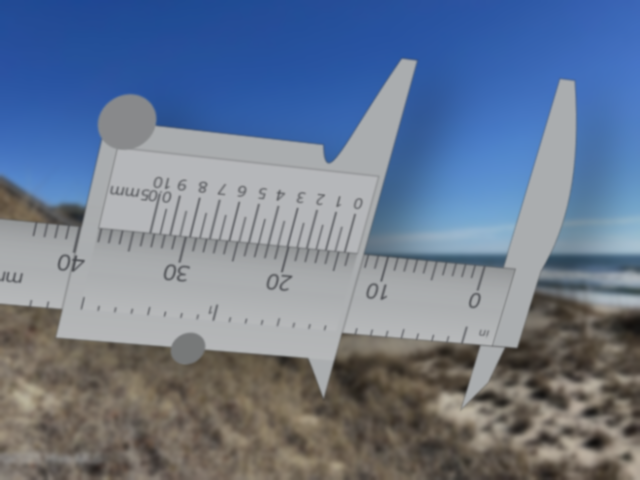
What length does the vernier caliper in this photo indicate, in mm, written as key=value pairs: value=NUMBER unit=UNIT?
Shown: value=14.4 unit=mm
